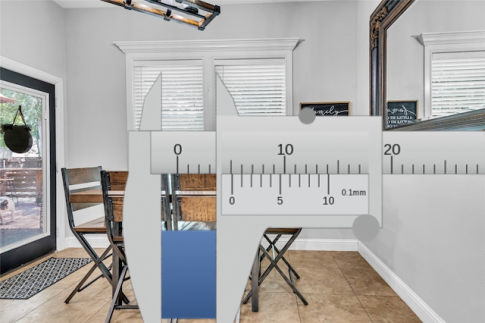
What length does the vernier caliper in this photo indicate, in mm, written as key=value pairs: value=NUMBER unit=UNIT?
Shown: value=5.1 unit=mm
